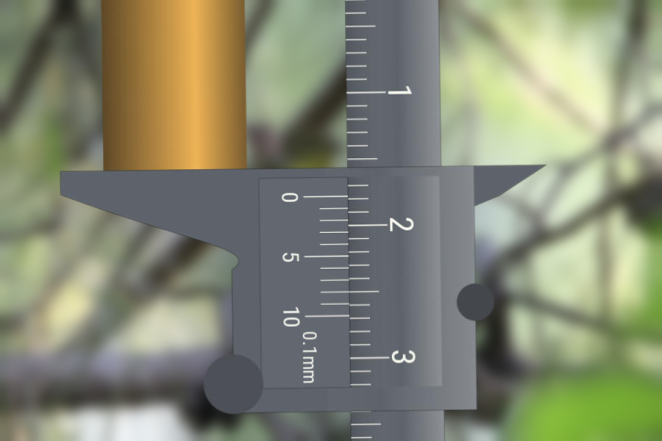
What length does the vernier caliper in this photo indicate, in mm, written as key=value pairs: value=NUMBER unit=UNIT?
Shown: value=17.8 unit=mm
